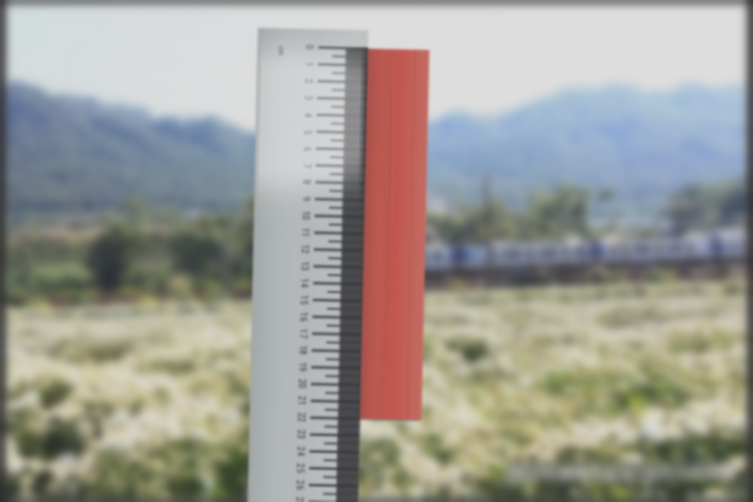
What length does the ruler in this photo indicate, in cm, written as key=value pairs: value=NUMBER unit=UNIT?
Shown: value=22 unit=cm
